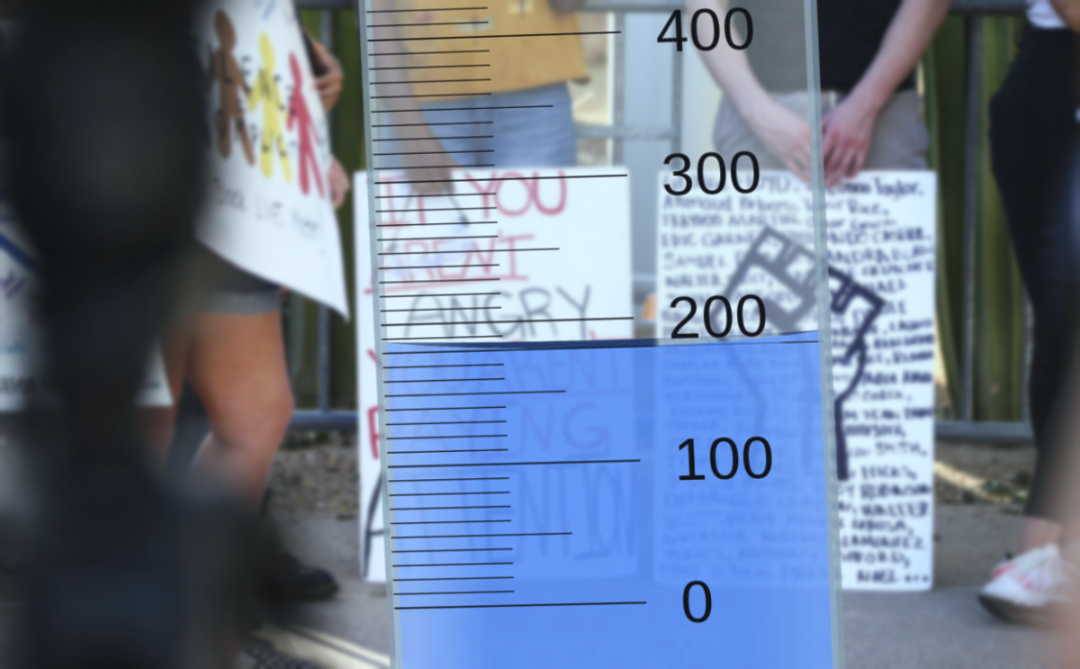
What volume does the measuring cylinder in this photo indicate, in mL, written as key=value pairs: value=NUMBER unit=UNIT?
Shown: value=180 unit=mL
